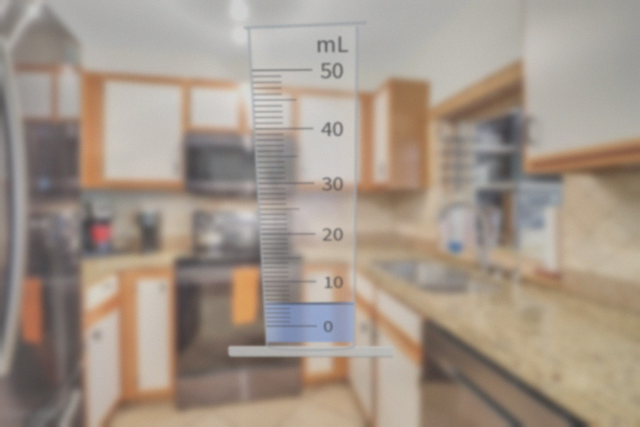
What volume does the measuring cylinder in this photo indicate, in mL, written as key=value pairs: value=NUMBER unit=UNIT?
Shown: value=5 unit=mL
